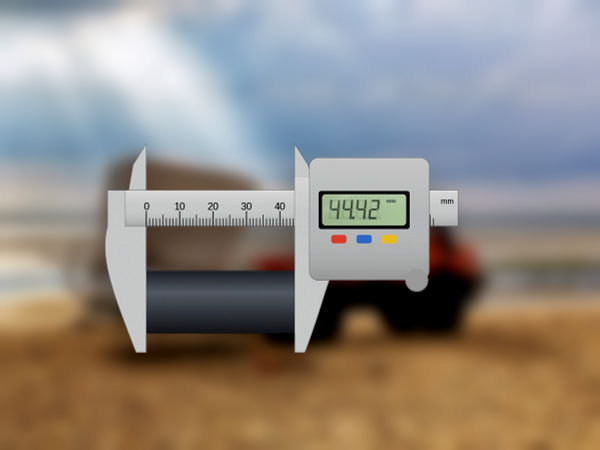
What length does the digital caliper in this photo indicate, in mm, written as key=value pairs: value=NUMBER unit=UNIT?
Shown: value=44.42 unit=mm
